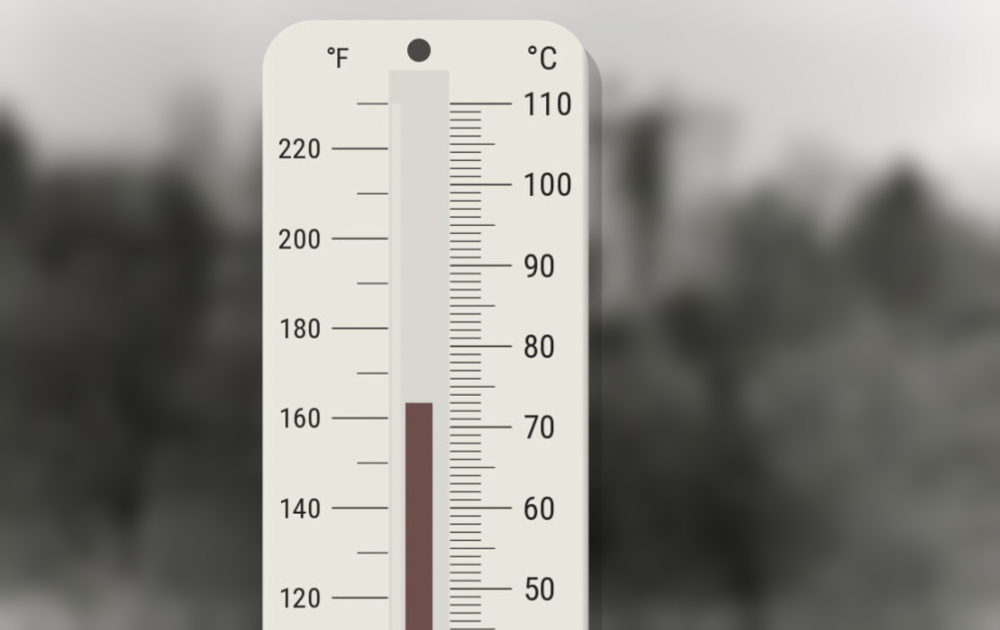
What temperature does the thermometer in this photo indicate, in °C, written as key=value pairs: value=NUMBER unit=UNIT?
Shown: value=73 unit=°C
